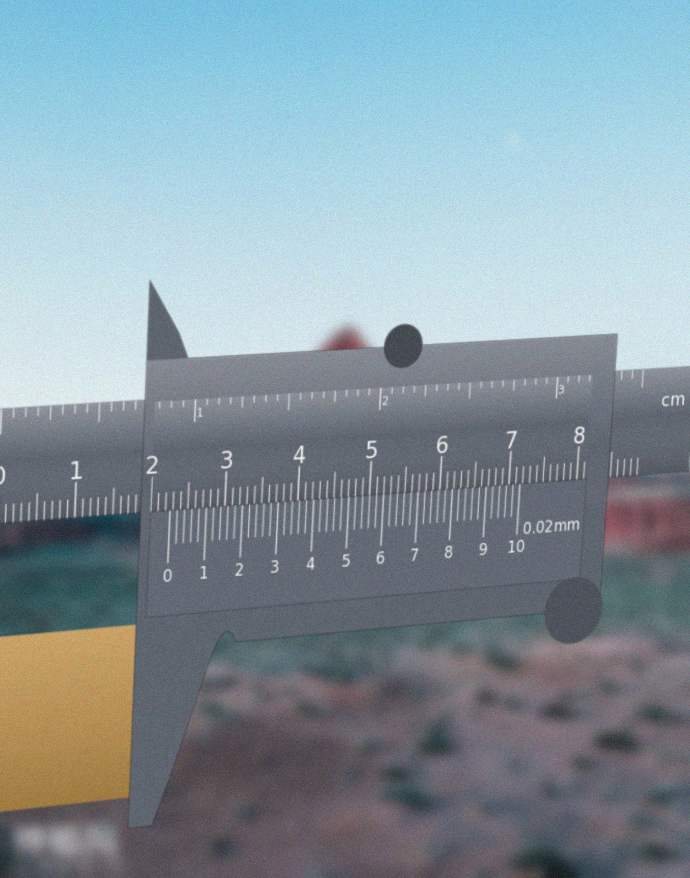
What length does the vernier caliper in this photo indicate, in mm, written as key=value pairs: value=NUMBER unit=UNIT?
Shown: value=22.6 unit=mm
